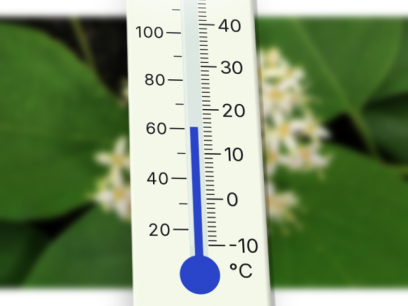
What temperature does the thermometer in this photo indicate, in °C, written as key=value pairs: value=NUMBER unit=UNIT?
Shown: value=16 unit=°C
